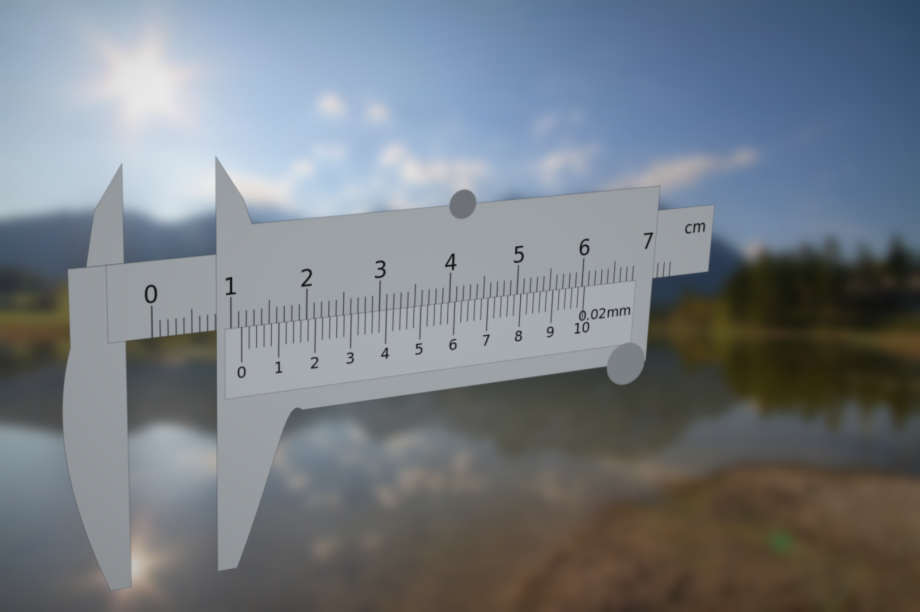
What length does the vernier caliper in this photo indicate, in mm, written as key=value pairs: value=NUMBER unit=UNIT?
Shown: value=11.4 unit=mm
